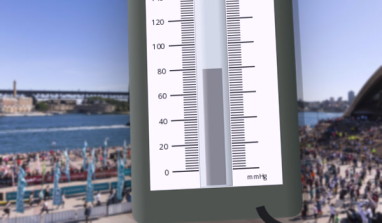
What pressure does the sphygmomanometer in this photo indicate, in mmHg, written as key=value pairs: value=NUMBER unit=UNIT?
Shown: value=80 unit=mmHg
